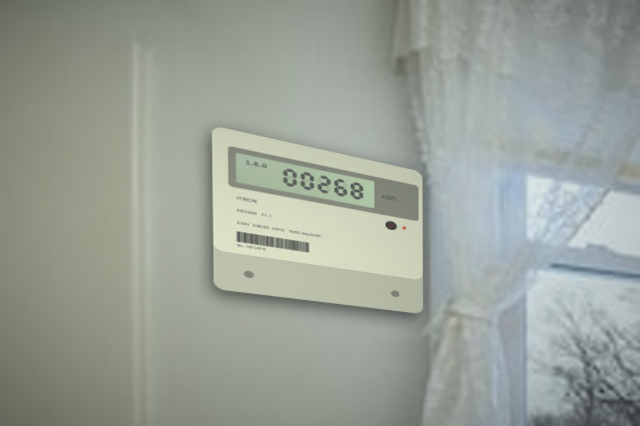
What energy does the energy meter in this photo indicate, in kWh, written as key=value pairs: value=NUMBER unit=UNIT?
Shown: value=268 unit=kWh
